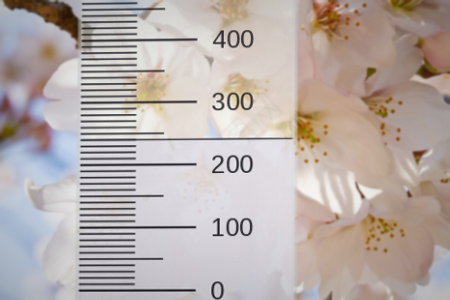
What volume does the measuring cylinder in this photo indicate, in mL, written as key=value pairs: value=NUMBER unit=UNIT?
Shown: value=240 unit=mL
